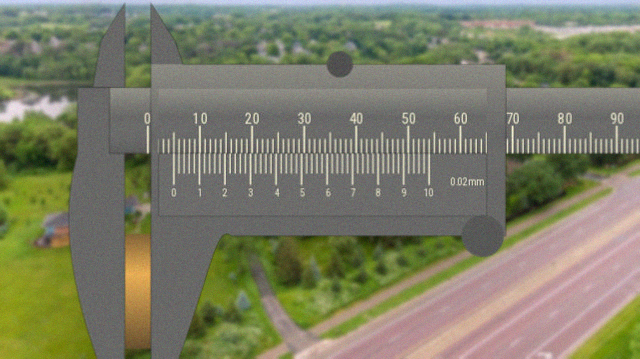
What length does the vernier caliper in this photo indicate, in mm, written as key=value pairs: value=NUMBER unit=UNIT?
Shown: value=5.0 unit=mm
